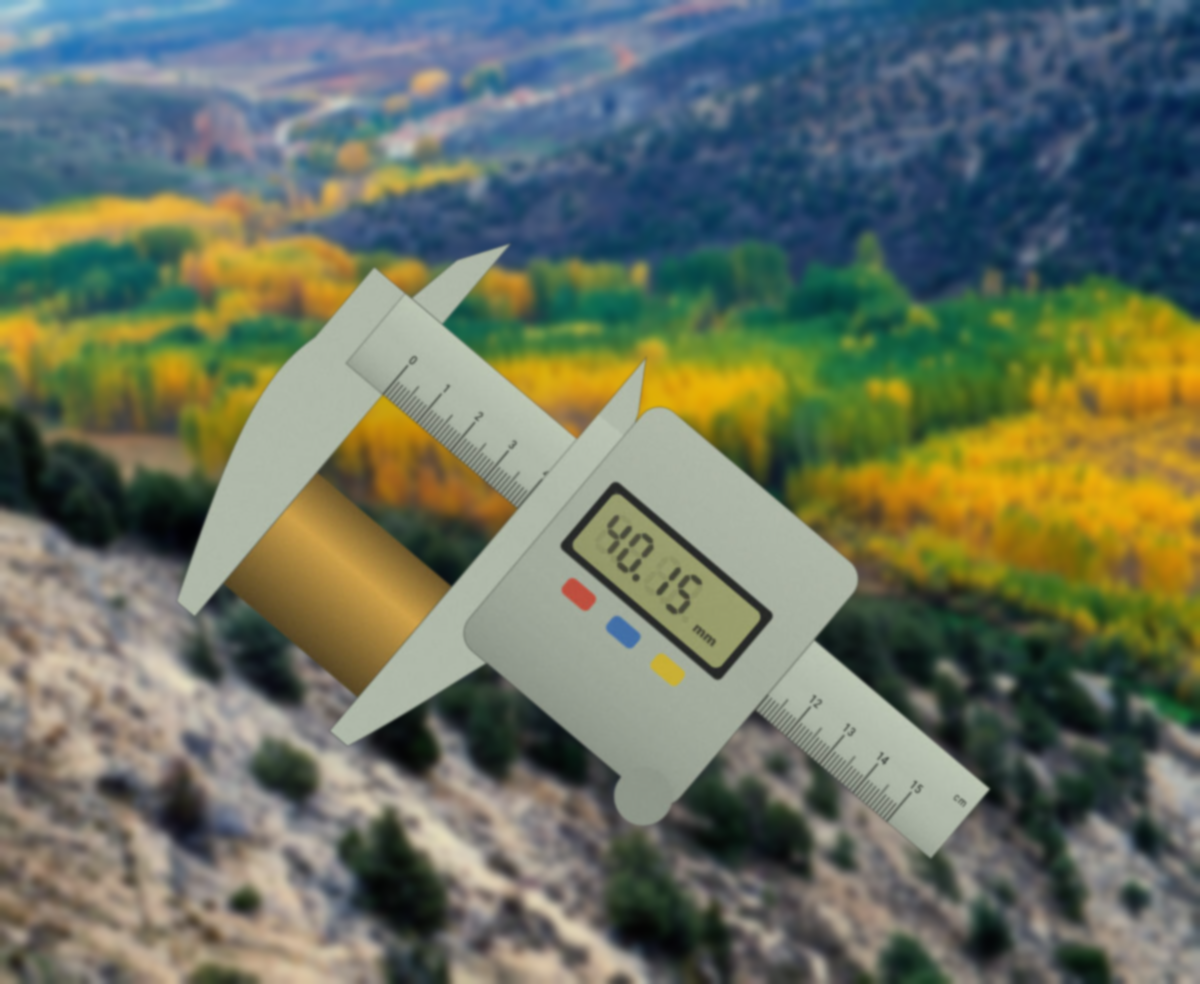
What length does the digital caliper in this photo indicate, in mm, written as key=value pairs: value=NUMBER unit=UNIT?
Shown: value=40.15 unit=mm
